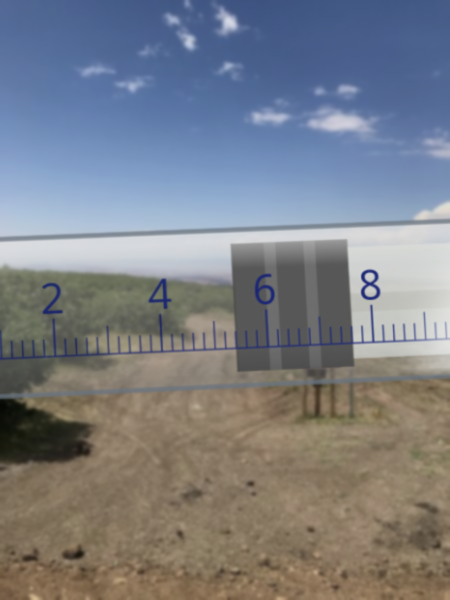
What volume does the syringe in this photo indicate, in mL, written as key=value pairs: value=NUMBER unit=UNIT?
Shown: value=5.4 unit=mL
